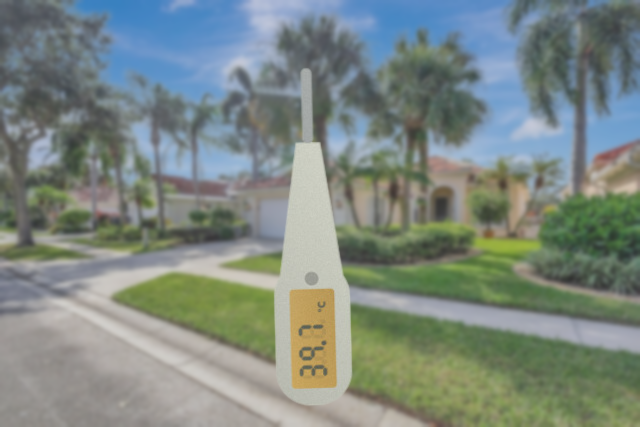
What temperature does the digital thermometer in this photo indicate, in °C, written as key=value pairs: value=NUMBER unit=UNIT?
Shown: value=39.7 unit=°C
